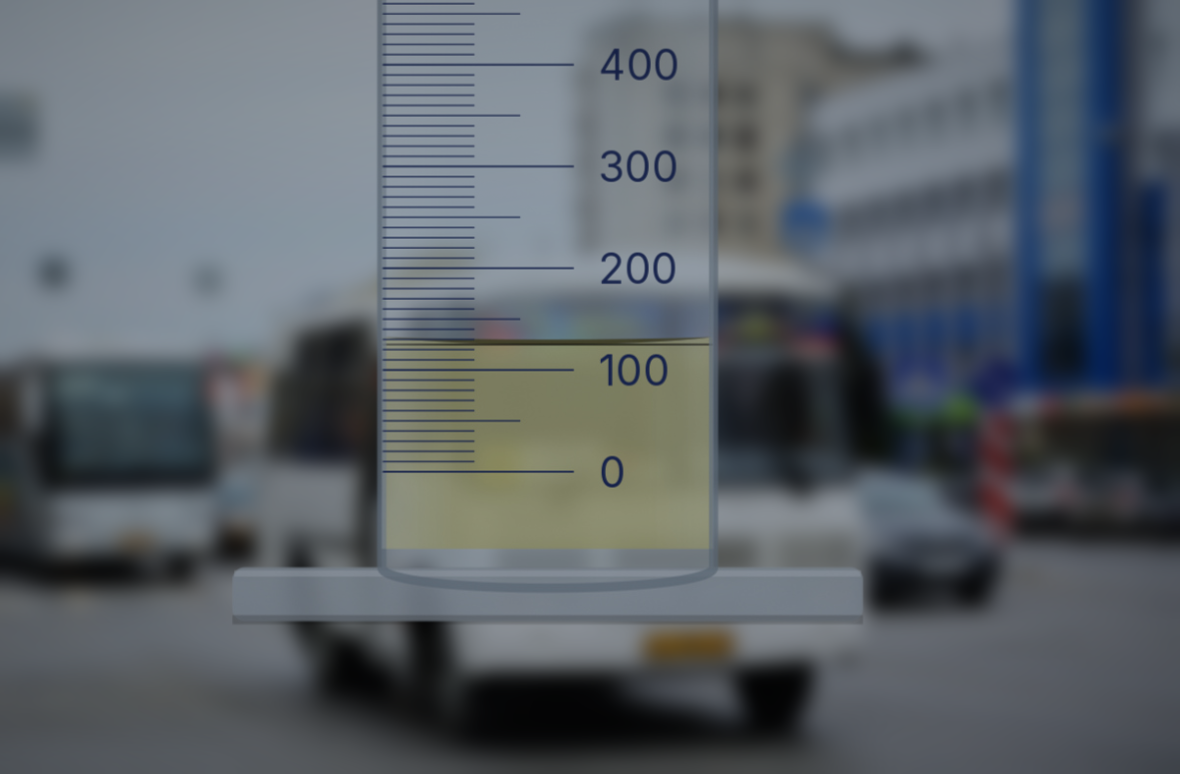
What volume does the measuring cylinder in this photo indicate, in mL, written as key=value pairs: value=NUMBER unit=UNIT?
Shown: value=125 unit=mL
